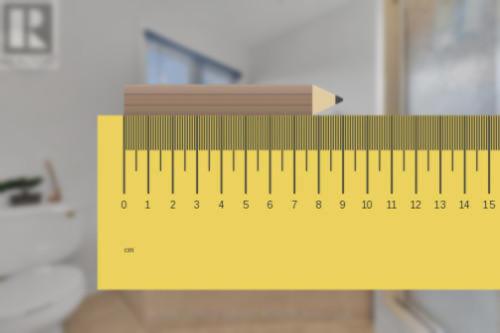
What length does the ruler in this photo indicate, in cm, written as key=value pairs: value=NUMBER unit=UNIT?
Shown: value=9 unit=cm
